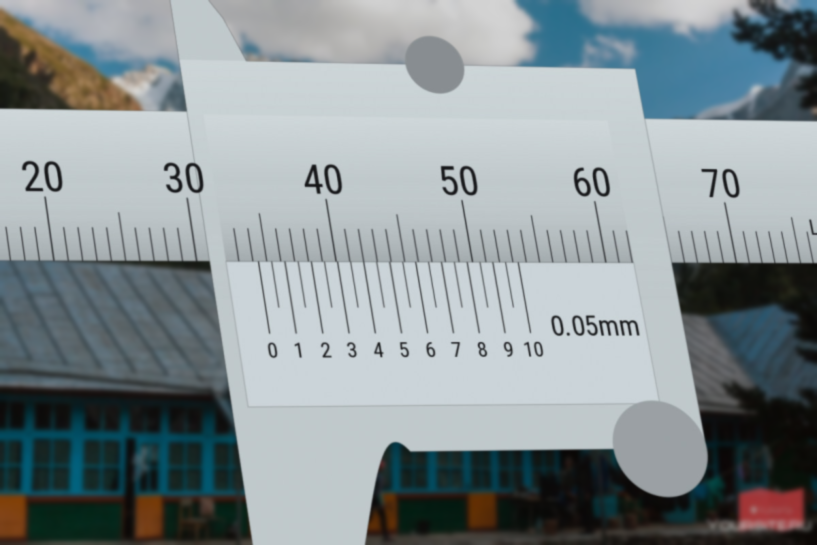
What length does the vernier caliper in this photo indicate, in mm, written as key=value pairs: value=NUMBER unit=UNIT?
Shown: value=34.4 unit=mm
